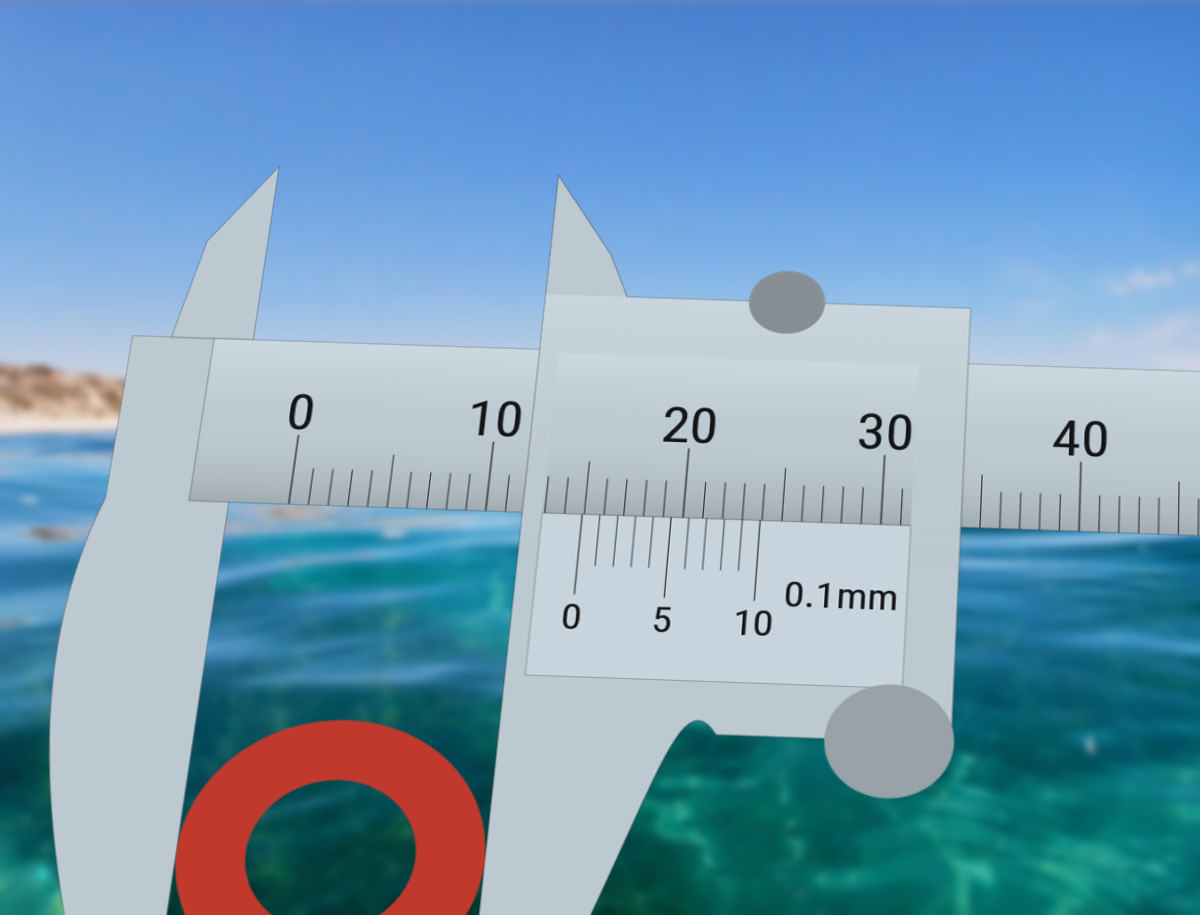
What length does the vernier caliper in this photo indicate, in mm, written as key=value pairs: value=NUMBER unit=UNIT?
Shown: value=14.9 unit=mm
